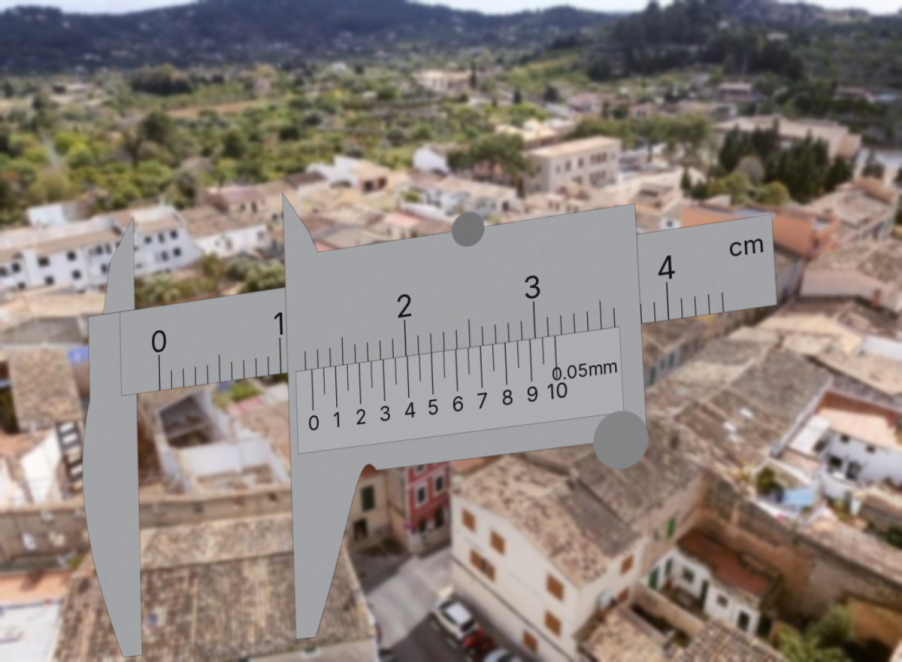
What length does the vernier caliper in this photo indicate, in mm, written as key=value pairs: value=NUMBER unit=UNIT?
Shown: value=12.5 unit=mm
